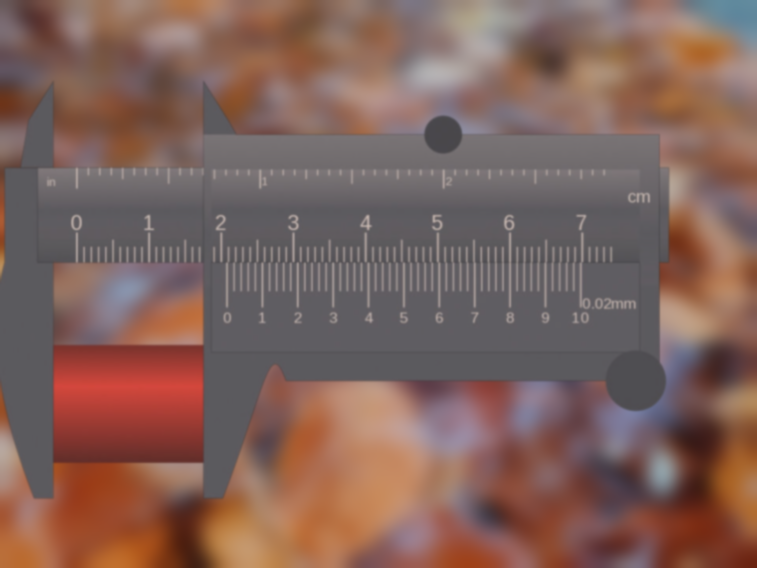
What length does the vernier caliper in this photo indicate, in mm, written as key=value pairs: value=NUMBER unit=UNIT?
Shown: value=20.8 unit=mm
